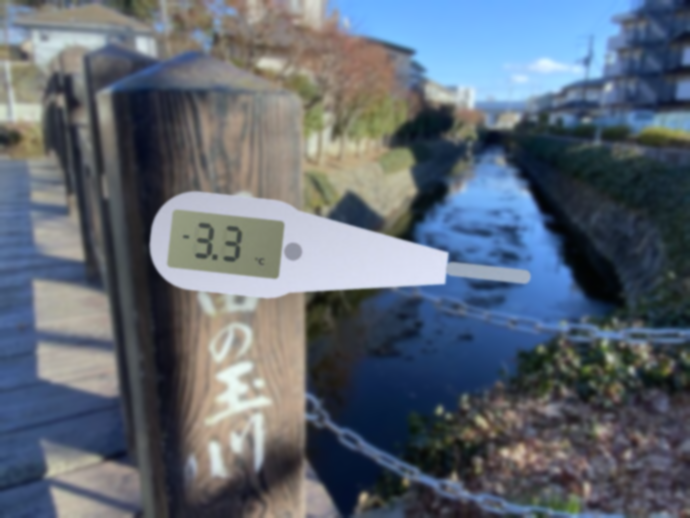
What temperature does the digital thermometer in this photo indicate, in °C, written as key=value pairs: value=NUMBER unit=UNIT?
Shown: value=-3.3 unit=°C
